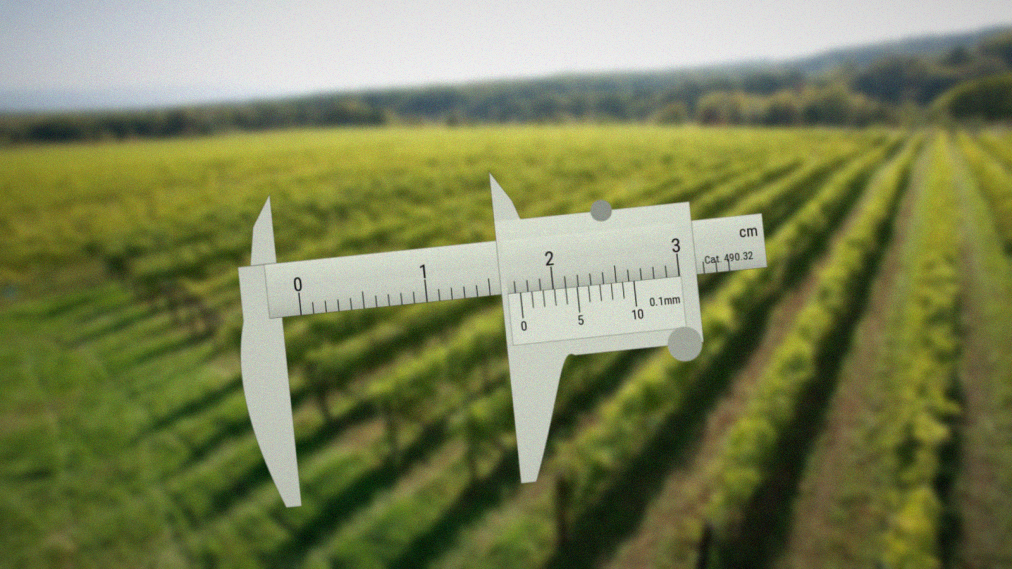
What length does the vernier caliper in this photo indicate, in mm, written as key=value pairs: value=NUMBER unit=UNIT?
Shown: value=17.4 unit=mm
